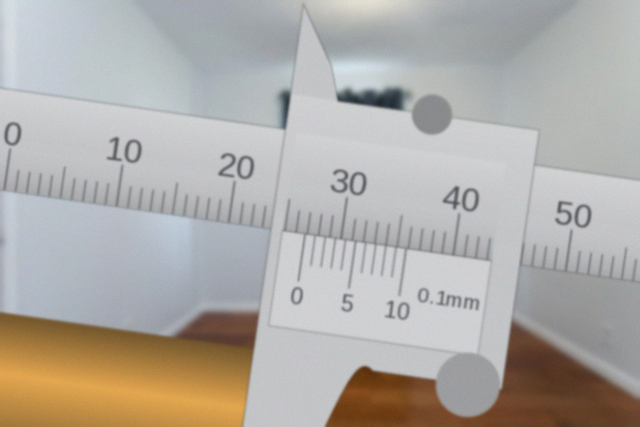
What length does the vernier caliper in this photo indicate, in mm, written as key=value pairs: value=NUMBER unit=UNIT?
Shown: value=26.8 unit=mm
